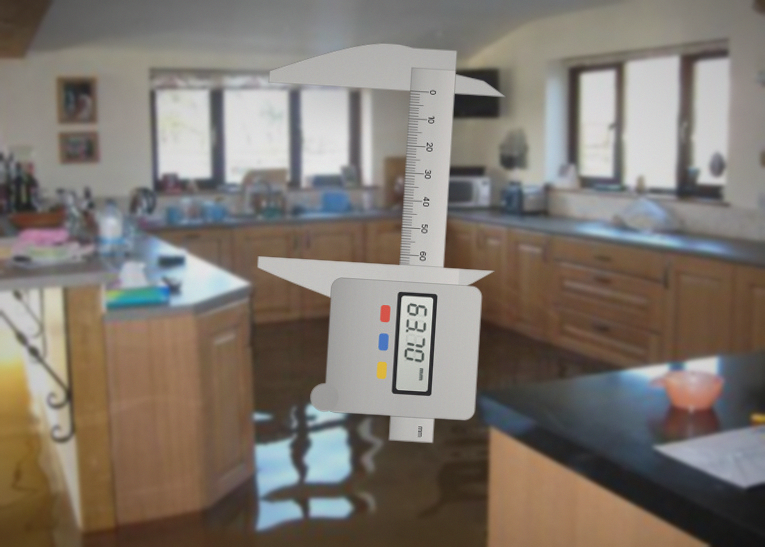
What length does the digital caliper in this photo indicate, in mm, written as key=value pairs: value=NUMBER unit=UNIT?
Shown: value=63.70 unit=mm
